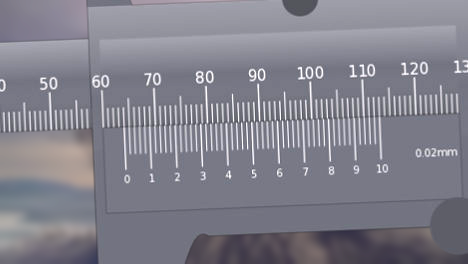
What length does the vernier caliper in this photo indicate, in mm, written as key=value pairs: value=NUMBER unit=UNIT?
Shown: value=64.0 unit=mm
